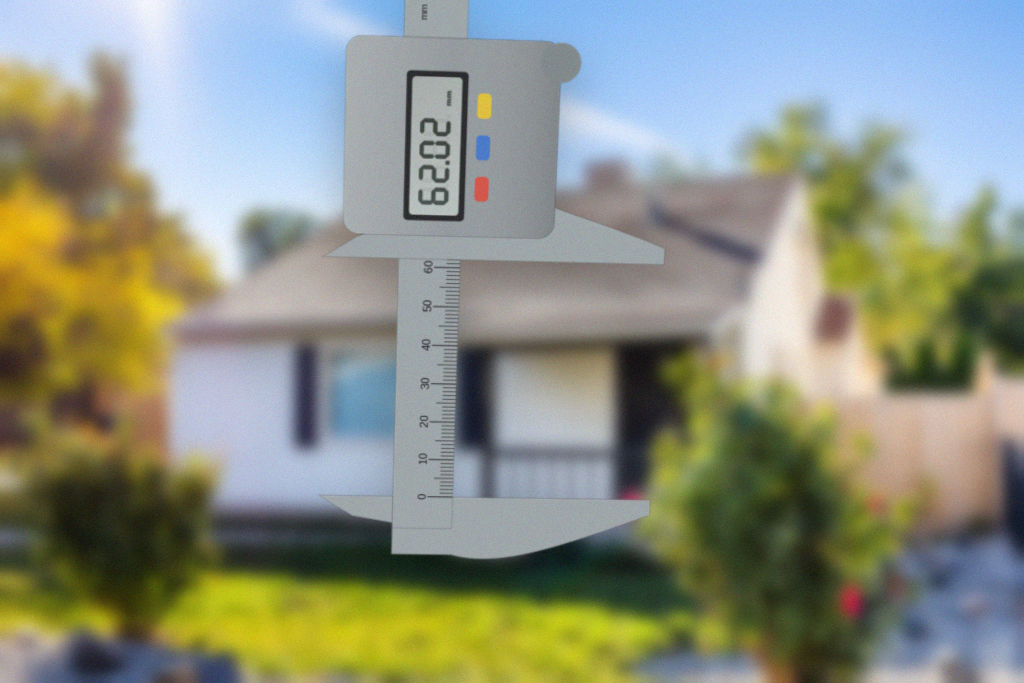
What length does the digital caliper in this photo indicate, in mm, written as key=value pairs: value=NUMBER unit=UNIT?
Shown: value=62.02 unit=mm
